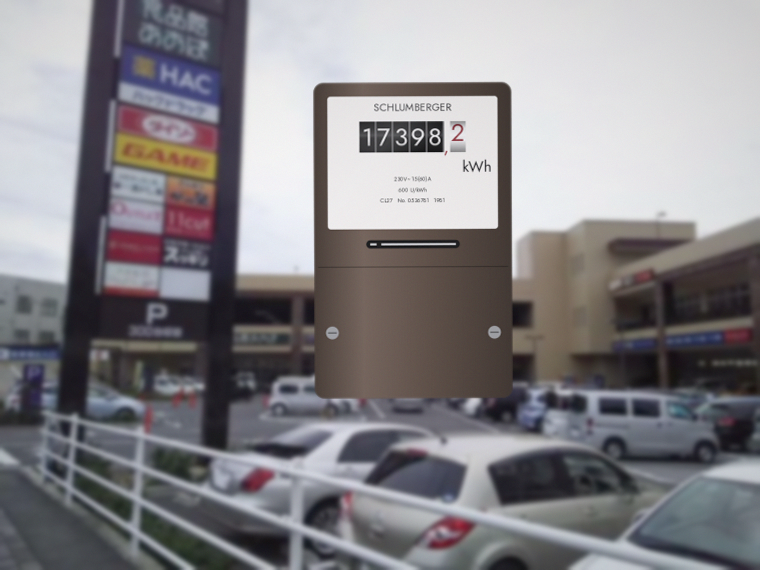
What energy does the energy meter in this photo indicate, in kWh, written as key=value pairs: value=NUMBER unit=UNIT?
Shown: value=17398.2 unit=kWh
